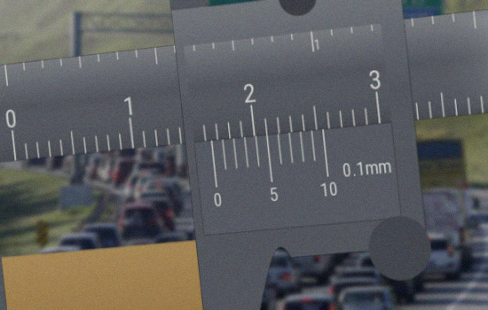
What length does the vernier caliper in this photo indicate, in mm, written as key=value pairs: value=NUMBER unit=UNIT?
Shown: value=16.5 unit=mm
